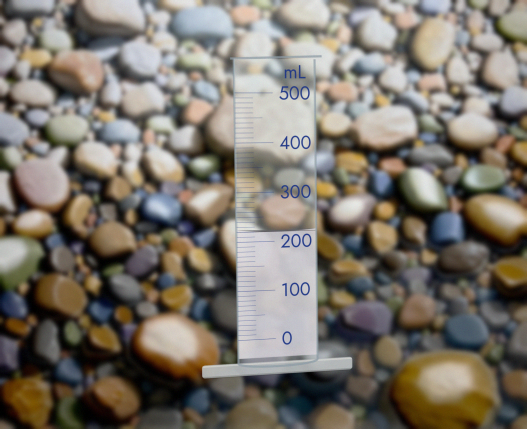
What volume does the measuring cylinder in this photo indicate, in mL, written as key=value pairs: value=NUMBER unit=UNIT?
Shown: value=220 unit=mL
